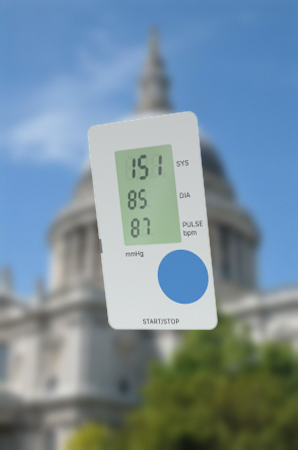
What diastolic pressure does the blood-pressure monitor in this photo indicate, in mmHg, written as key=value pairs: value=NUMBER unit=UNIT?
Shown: value=85 unit=mmHg
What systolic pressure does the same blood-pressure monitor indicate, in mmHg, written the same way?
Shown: value=151 unit=mmHg
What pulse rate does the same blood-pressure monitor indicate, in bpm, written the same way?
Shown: value=87 unit=bpm
